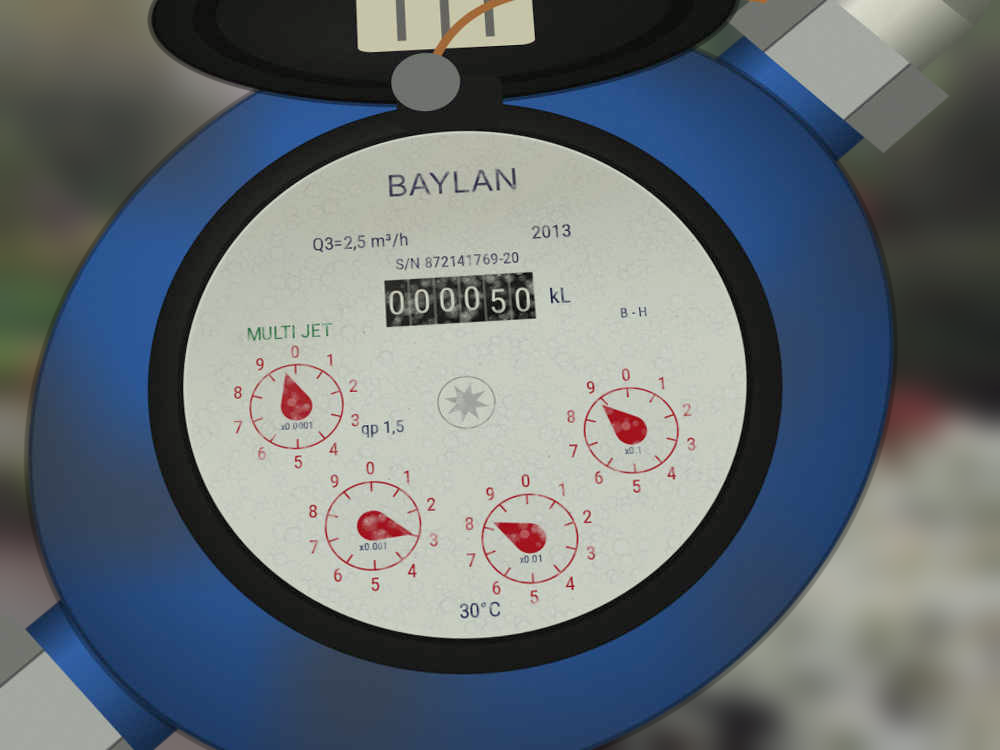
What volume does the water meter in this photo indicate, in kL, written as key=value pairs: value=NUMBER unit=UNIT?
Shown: value=49.8829 unit=kL
